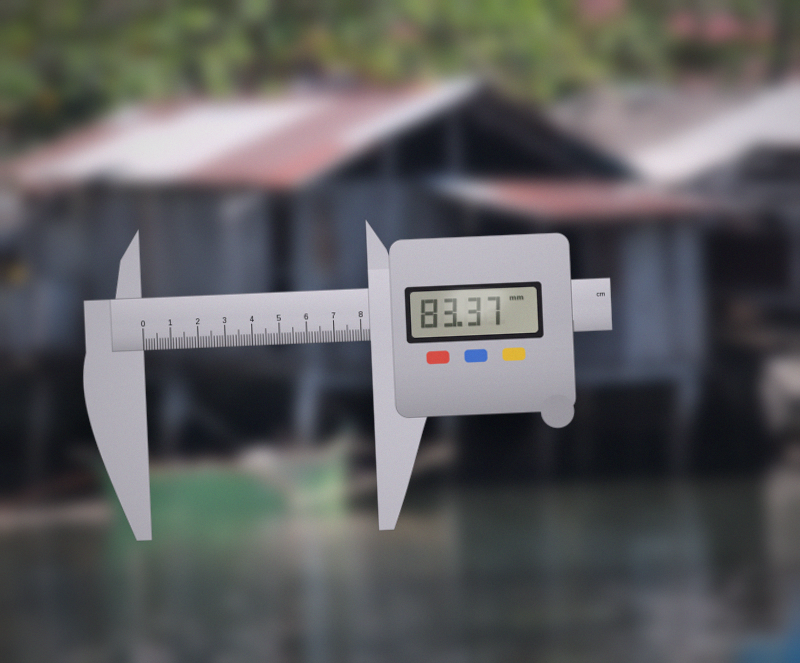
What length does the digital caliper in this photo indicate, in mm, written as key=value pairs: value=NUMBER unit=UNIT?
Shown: value=83.37 unit=mm
